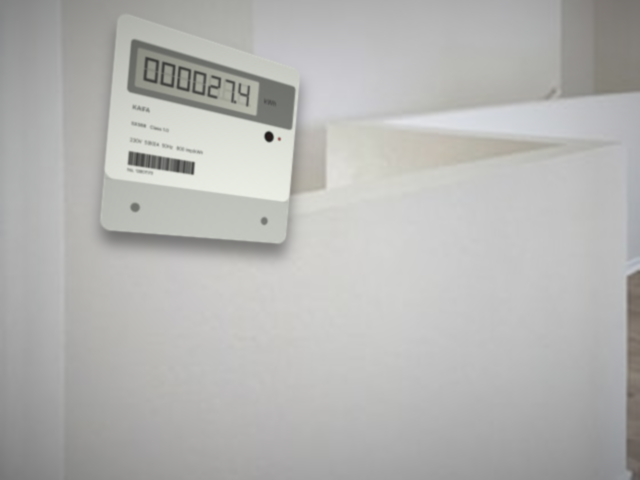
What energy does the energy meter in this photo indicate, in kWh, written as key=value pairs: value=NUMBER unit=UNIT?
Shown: value=27.4 unit=kWh
